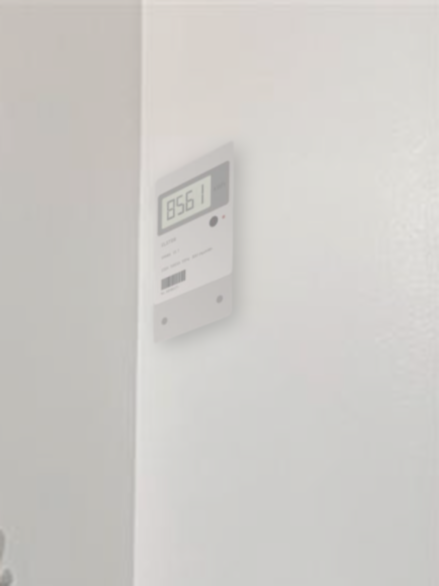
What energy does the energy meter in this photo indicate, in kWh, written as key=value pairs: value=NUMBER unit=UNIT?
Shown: value=8561 unit=kWh
